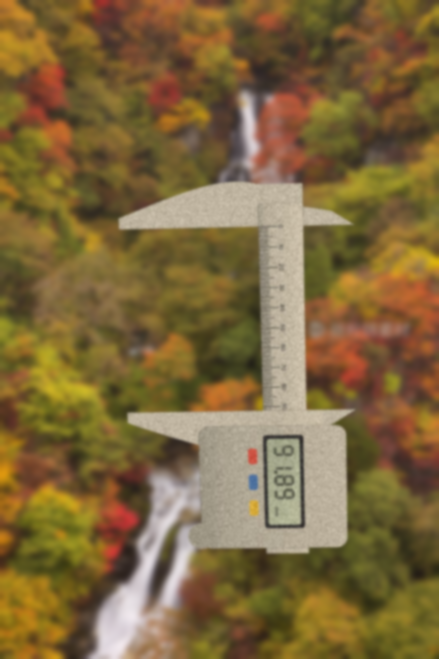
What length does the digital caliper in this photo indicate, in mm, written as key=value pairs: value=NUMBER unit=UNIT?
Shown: value=91.89 unit=mm
